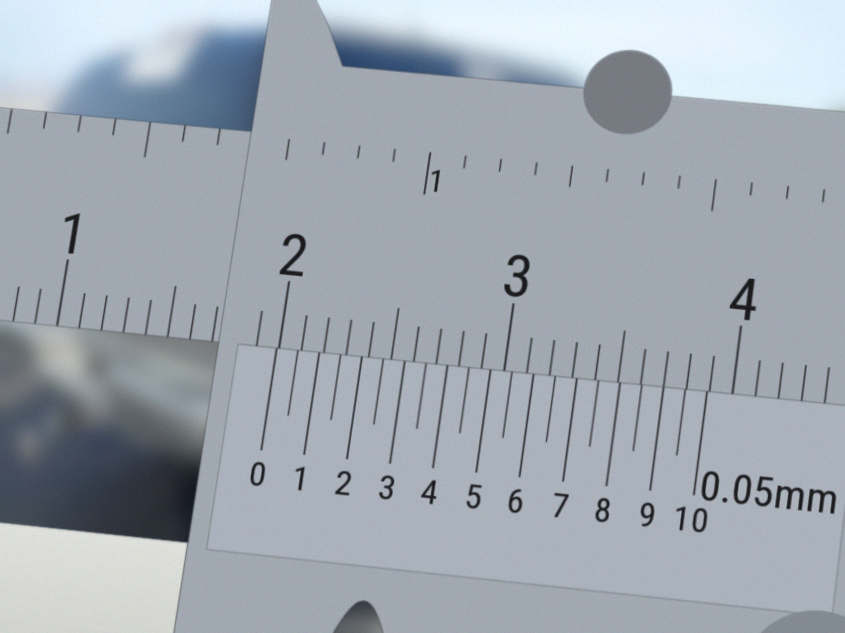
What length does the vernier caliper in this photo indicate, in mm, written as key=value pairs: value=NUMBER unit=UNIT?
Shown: value=19.9 unit=mm
